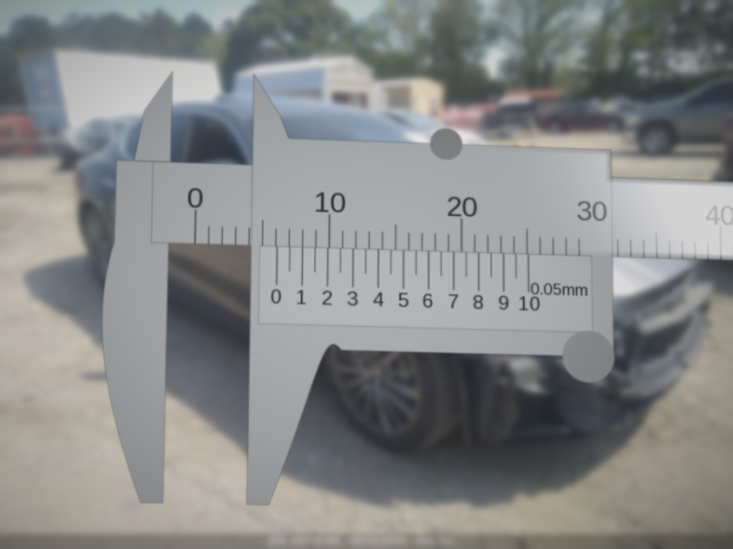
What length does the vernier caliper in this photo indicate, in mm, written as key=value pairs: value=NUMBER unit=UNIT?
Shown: value=6.1 unit=mm
